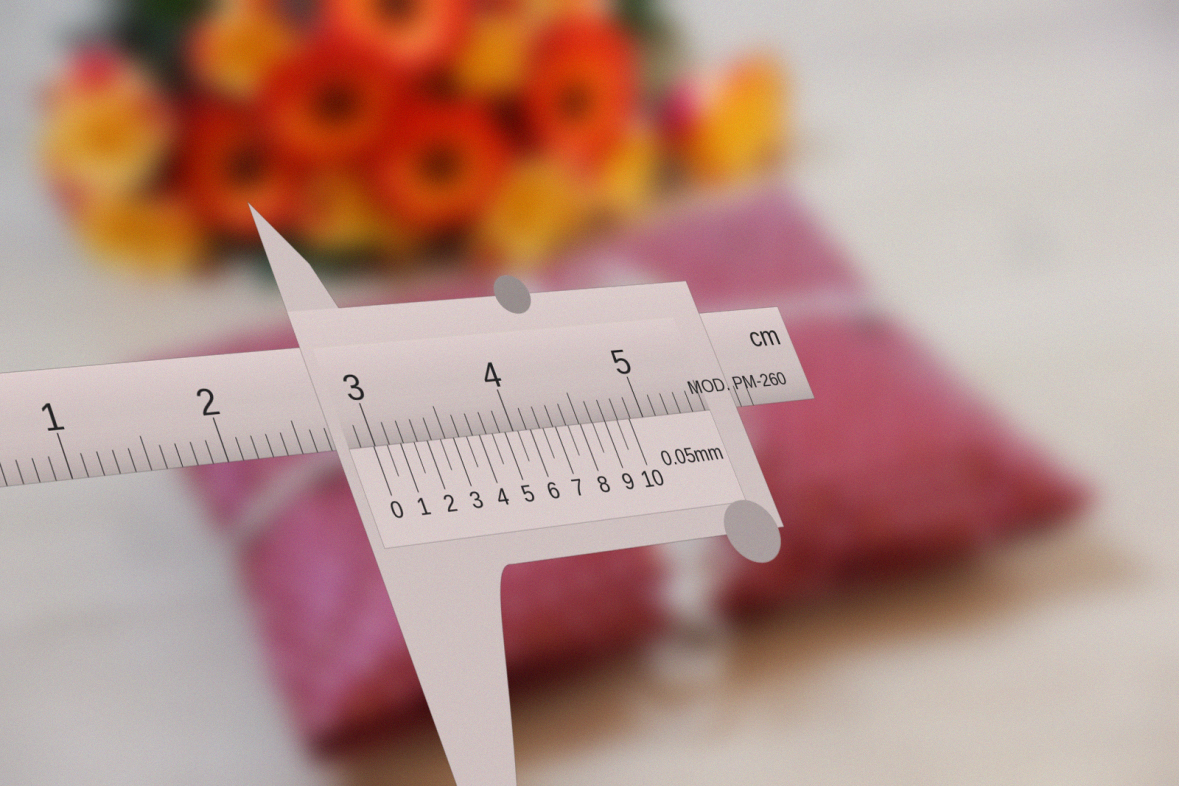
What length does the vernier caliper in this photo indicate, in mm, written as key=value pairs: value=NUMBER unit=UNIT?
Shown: value=29.9 unit=mm
